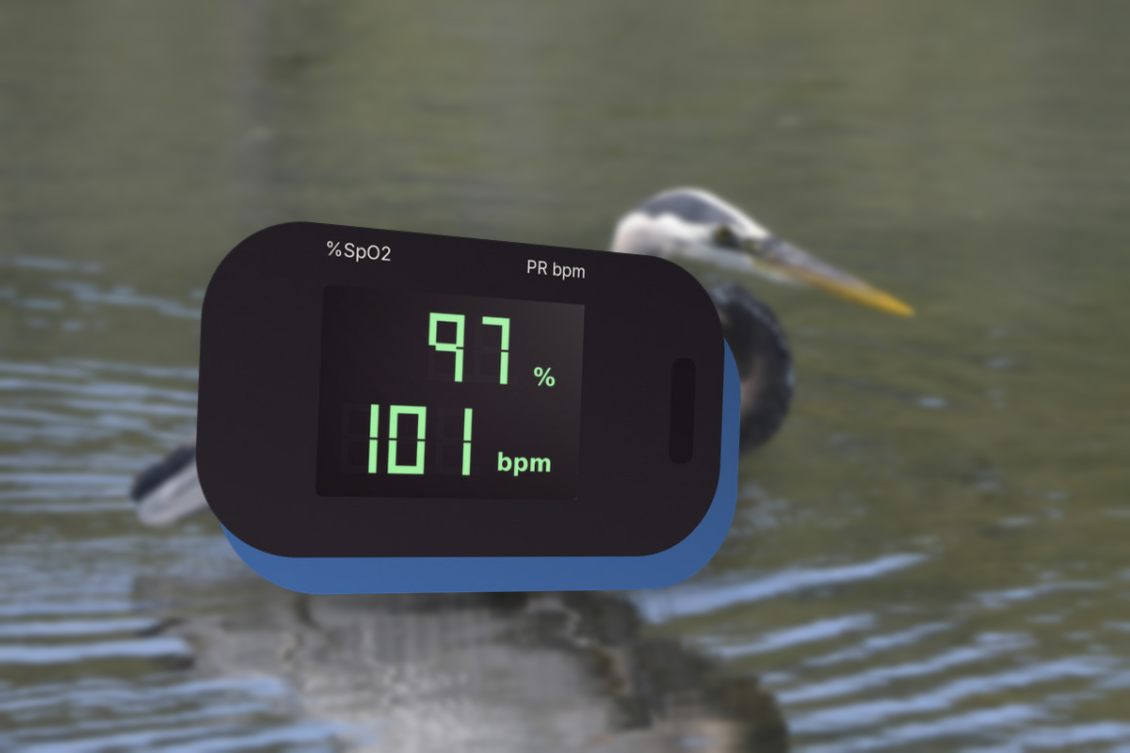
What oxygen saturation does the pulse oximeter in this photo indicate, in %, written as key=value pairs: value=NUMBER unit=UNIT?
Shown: value=97 unit=%
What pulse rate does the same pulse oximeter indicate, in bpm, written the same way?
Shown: value=101 unit=bpm
